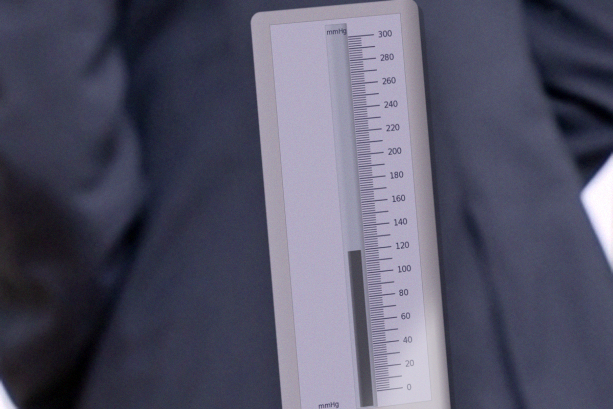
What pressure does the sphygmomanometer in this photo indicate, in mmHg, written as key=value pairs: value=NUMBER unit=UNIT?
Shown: value=120 unit=mmHg
